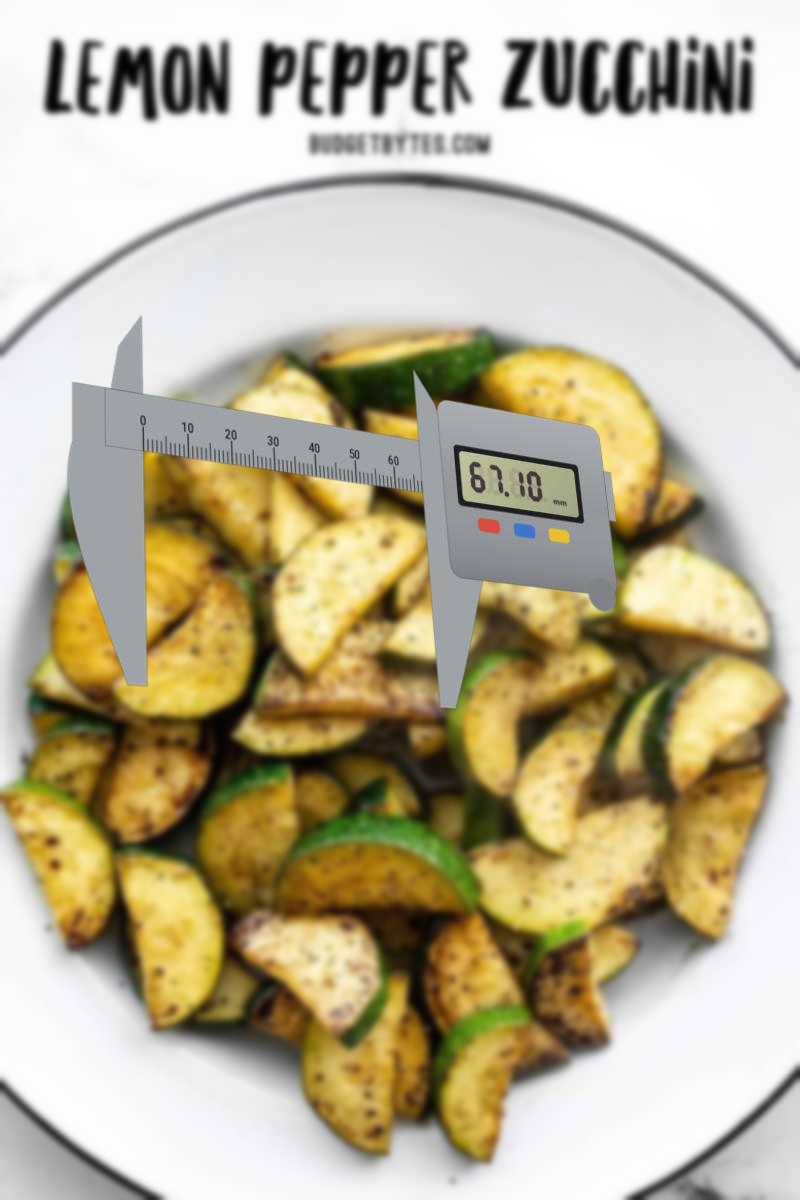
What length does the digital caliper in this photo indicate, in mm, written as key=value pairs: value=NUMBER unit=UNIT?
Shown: value=67.10 unit=mm
